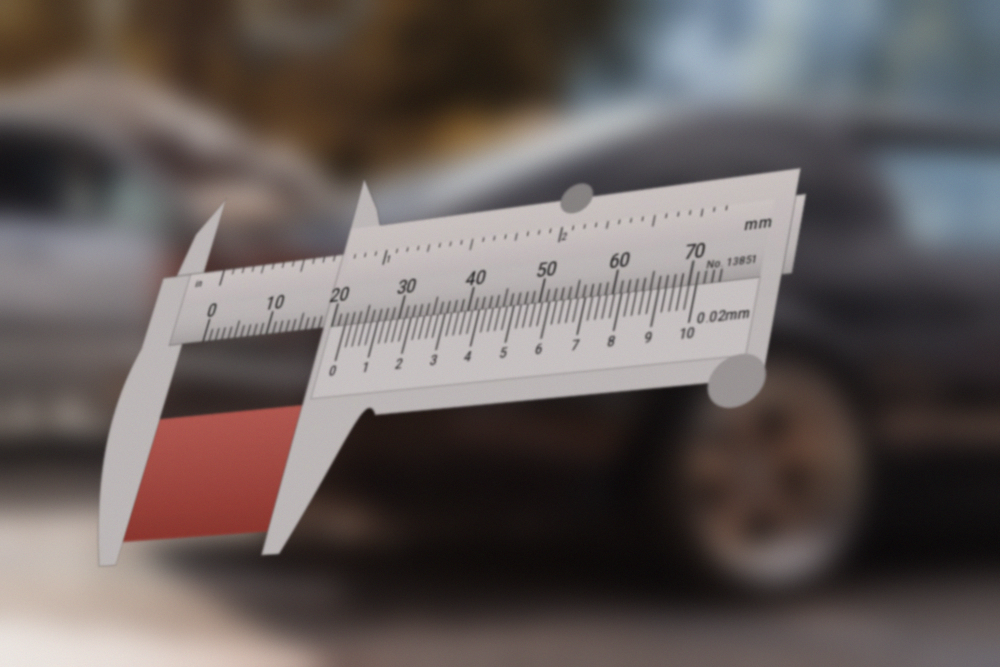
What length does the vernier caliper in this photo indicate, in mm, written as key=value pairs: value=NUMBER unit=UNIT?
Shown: value=22.0 unit=mm
